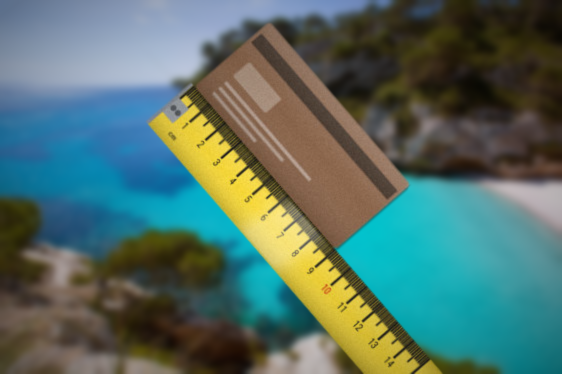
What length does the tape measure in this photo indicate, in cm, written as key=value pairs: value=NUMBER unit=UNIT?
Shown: value=9 unit=cm
